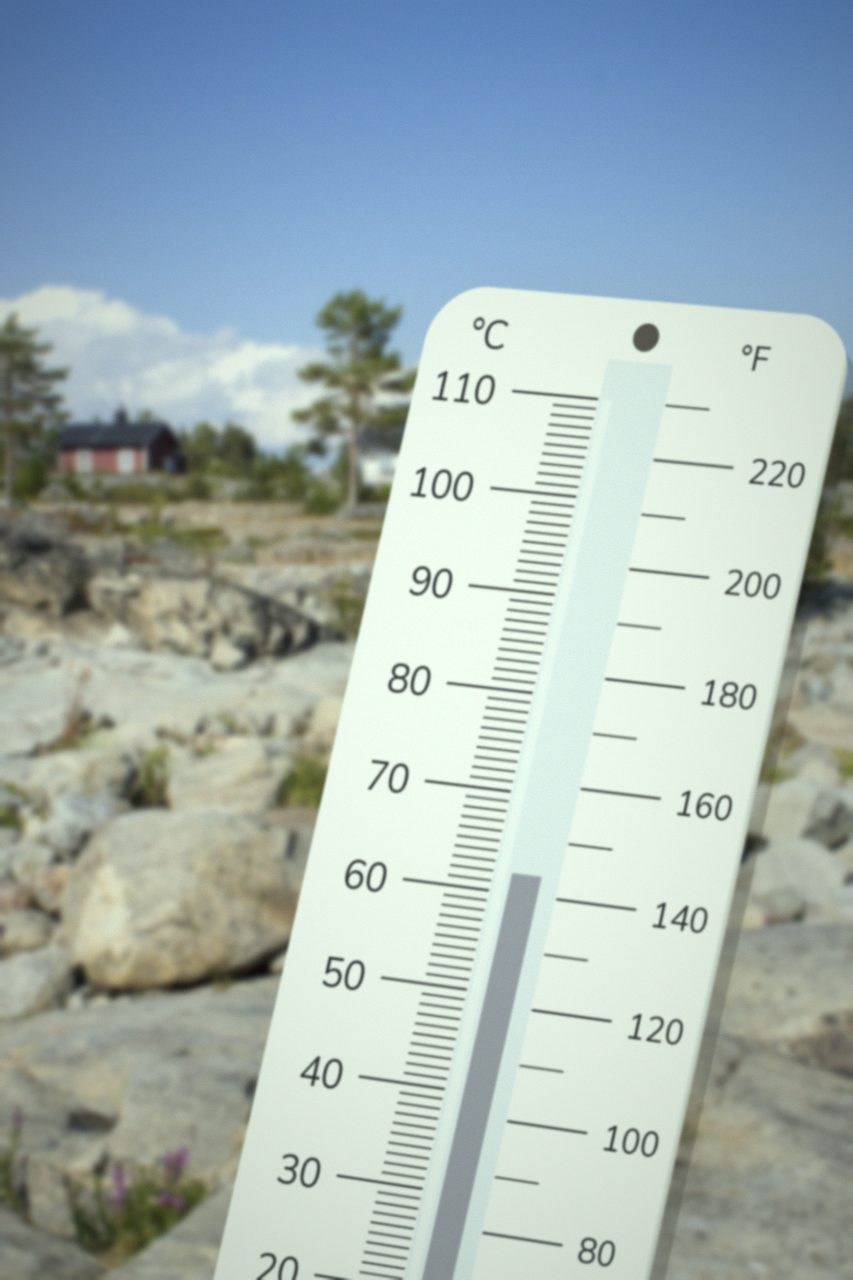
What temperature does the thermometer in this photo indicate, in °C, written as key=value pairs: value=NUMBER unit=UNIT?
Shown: value=62 unit=°C
